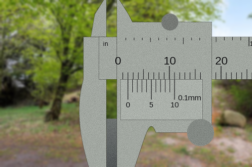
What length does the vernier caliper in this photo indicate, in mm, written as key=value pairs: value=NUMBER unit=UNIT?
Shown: value=2.0 unit=mm
